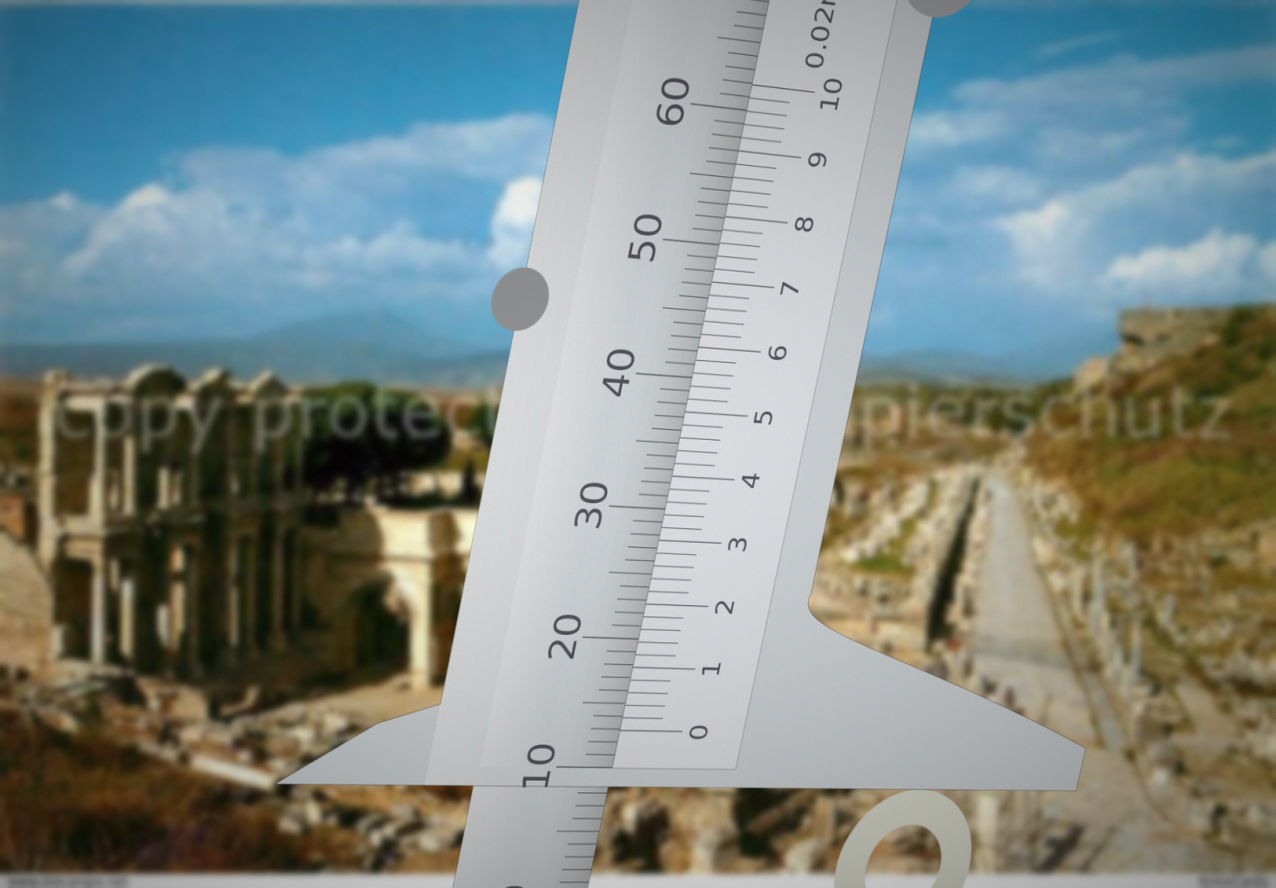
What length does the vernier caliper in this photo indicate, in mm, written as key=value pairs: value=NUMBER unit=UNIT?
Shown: value=12.9 unit=mm
